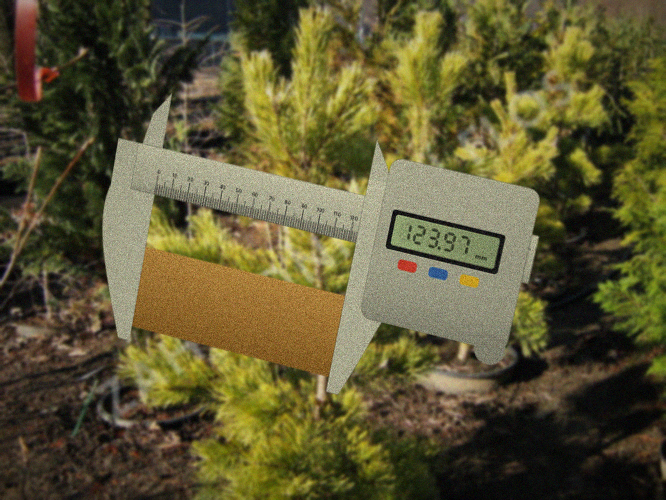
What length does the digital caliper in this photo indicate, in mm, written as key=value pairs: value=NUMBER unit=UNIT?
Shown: value=123.97 unit=mm
